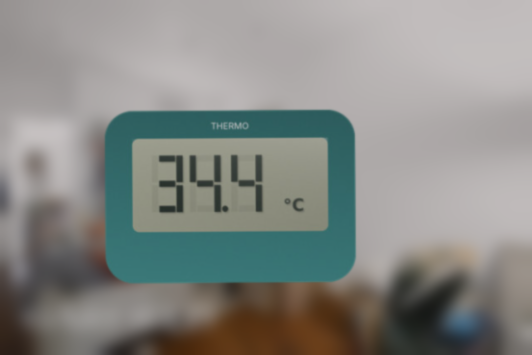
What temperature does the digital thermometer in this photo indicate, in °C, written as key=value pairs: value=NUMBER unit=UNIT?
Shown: value=34.4 unit=°C
